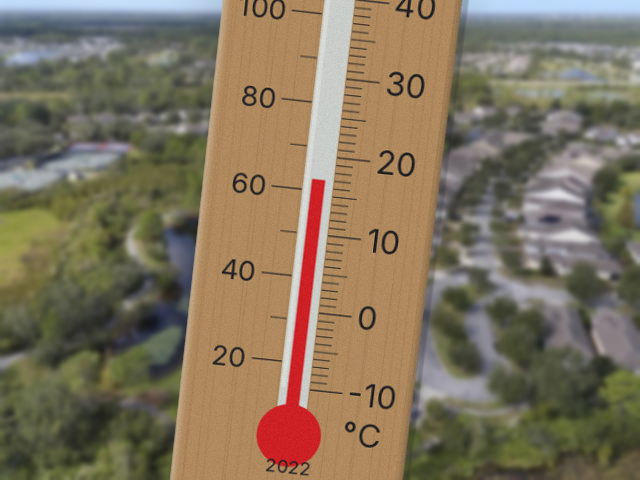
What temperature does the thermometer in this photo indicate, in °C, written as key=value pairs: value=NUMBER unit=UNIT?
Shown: value=17 unit=°C
